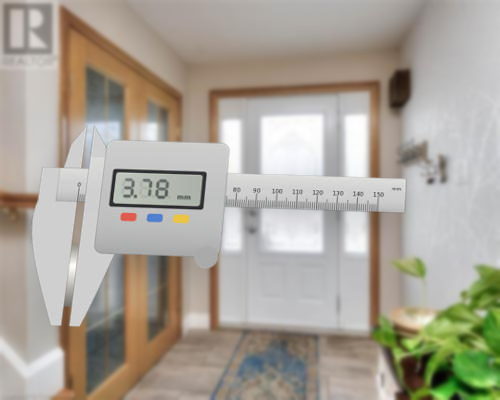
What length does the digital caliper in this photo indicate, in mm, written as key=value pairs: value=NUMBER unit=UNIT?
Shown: value=3.78 unit=mm
